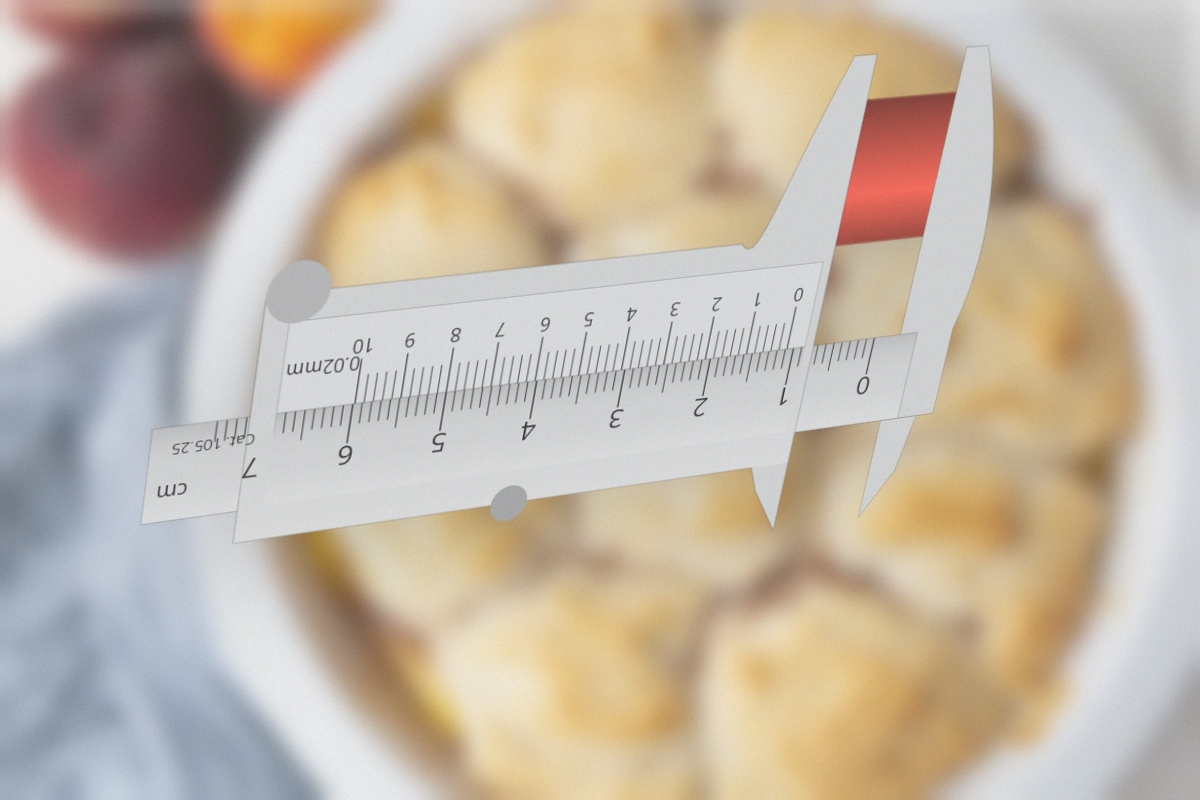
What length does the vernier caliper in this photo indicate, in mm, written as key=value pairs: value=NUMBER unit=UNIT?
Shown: value=10.8 unit=mm
